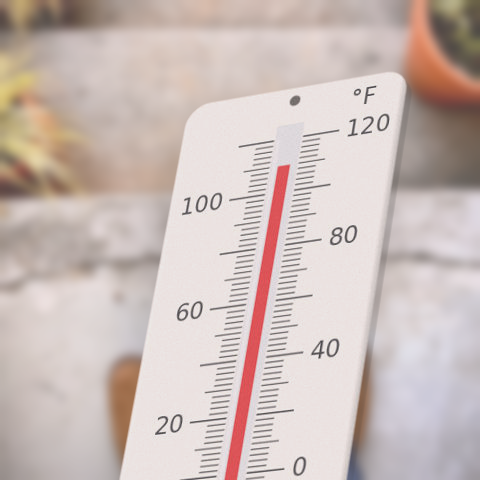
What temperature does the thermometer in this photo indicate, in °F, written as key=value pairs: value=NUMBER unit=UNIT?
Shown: value=110 unit=°F
